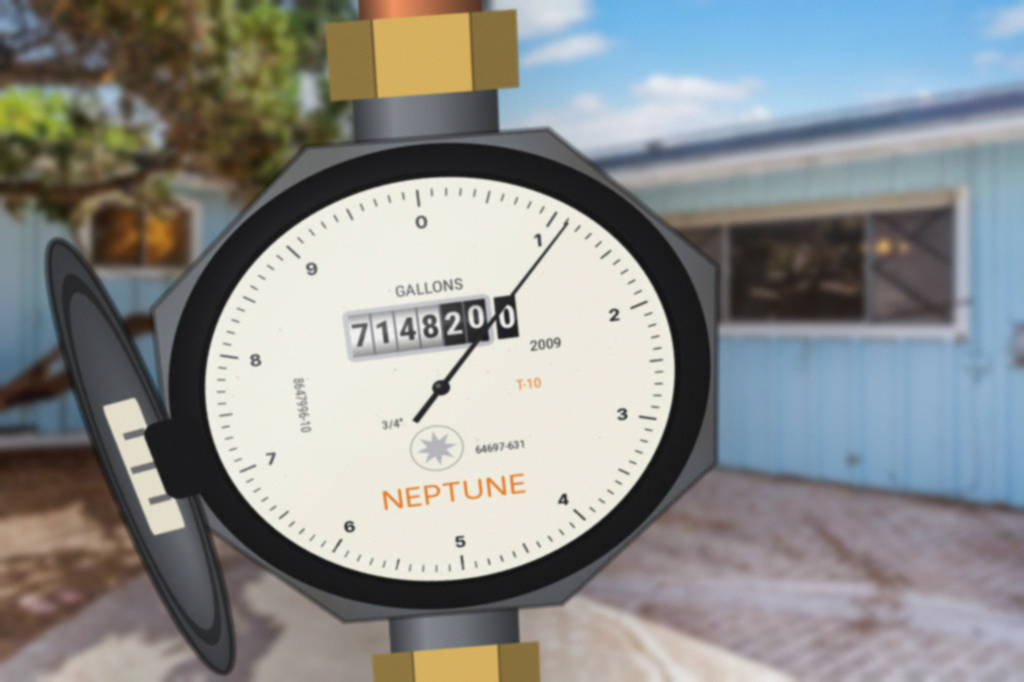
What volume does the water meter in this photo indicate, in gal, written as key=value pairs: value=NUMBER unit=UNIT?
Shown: value=7148201.1 unit=gal
